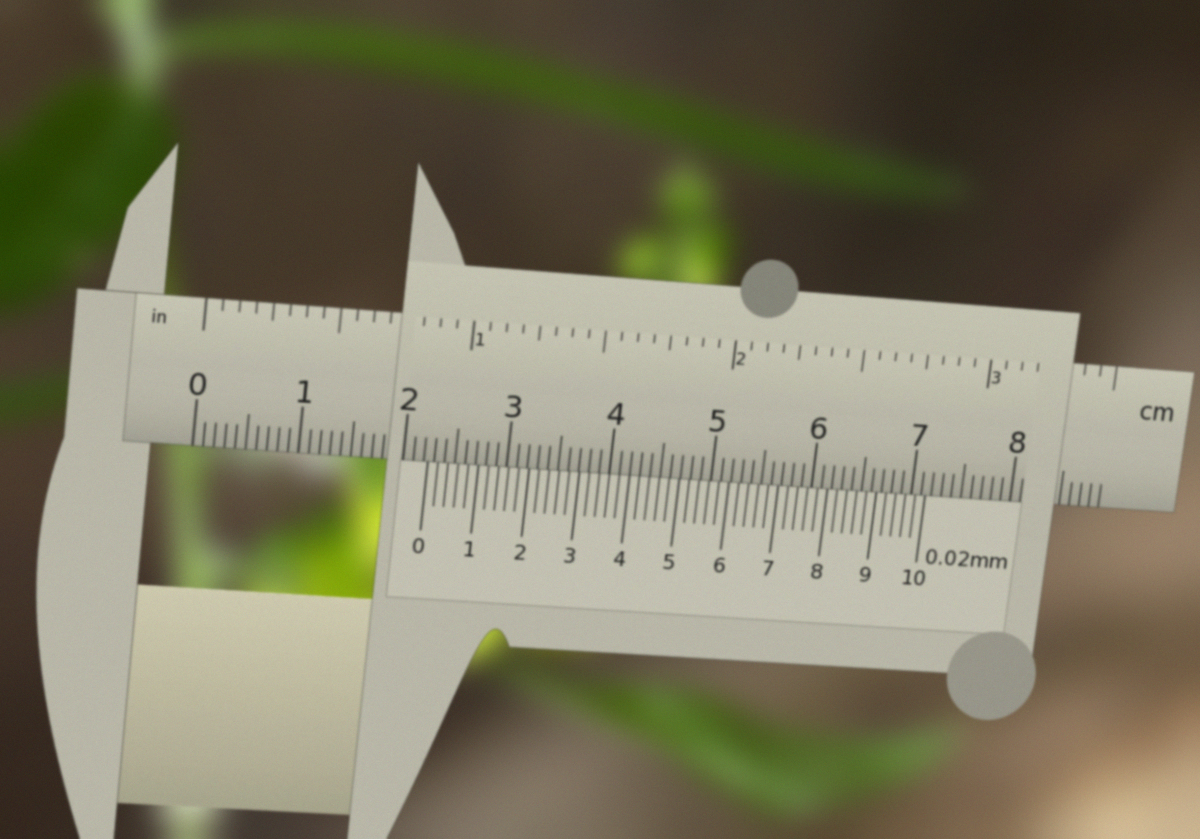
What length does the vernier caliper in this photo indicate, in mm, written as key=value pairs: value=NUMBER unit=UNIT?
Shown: value=22.4 unit=mm
